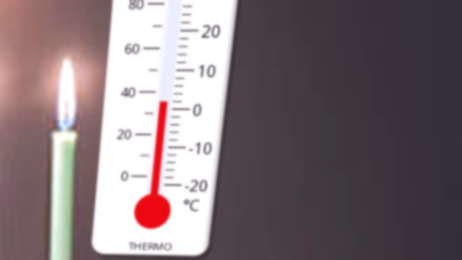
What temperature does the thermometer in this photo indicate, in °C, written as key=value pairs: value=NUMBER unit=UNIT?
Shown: value=2 unit=°C
